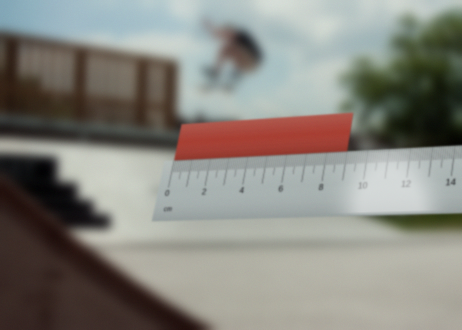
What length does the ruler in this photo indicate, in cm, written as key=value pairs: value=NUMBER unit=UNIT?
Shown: value=9 unit=cm
